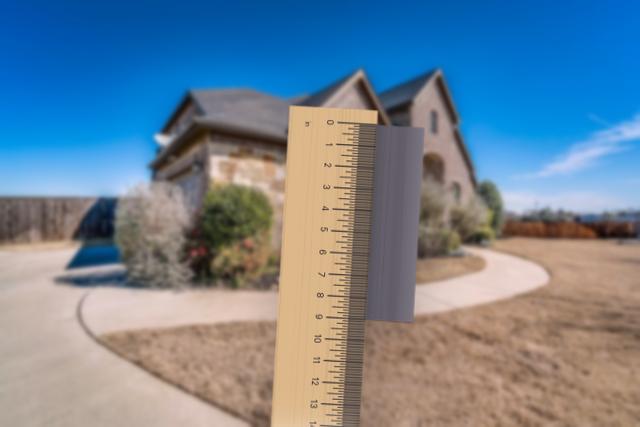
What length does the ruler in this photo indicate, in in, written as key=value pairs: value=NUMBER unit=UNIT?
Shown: value=9 unit=in
